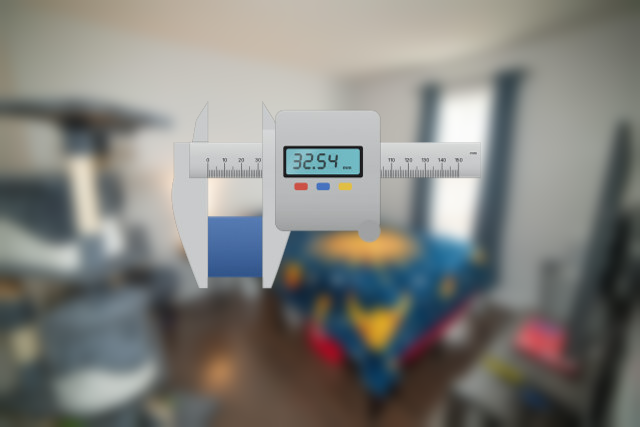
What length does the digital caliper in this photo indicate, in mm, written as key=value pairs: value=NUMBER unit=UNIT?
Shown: value=32.54 unit=mm
